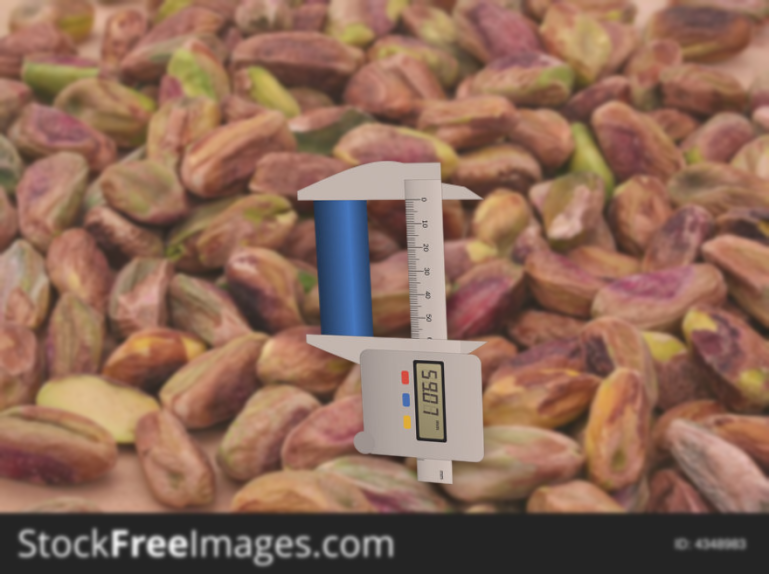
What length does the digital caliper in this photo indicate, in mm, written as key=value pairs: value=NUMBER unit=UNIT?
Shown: value=59.07 unit=mm
